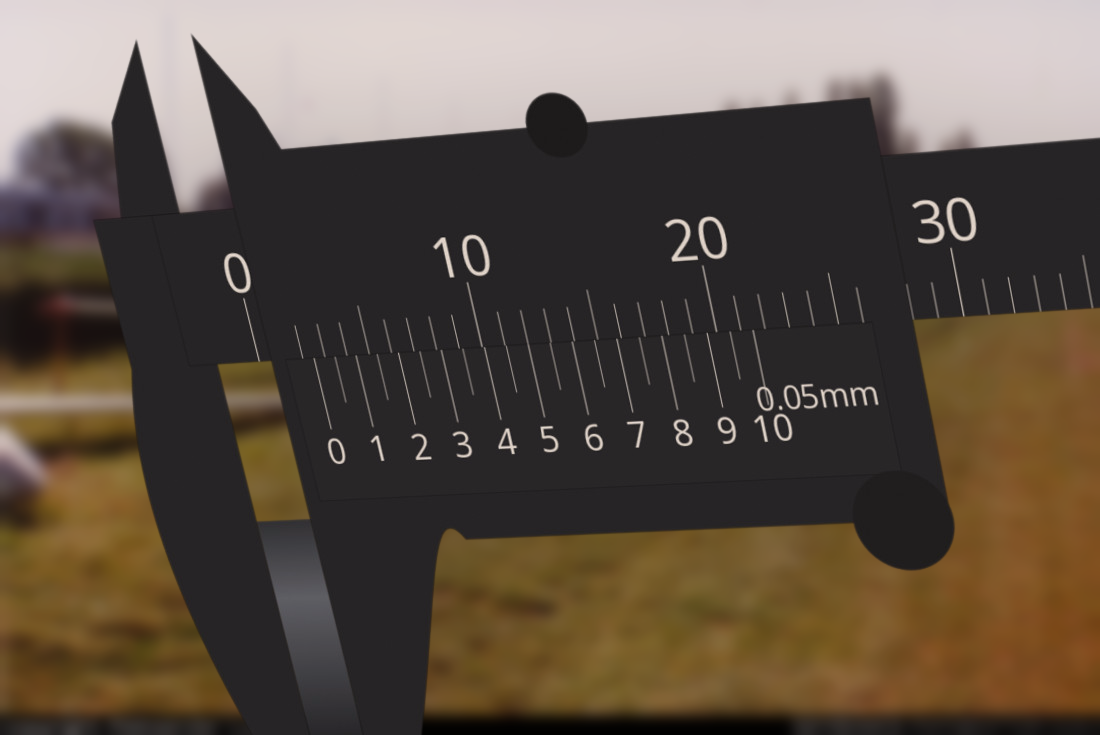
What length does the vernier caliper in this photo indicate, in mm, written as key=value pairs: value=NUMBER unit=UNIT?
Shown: value=2.5 unit=mm
